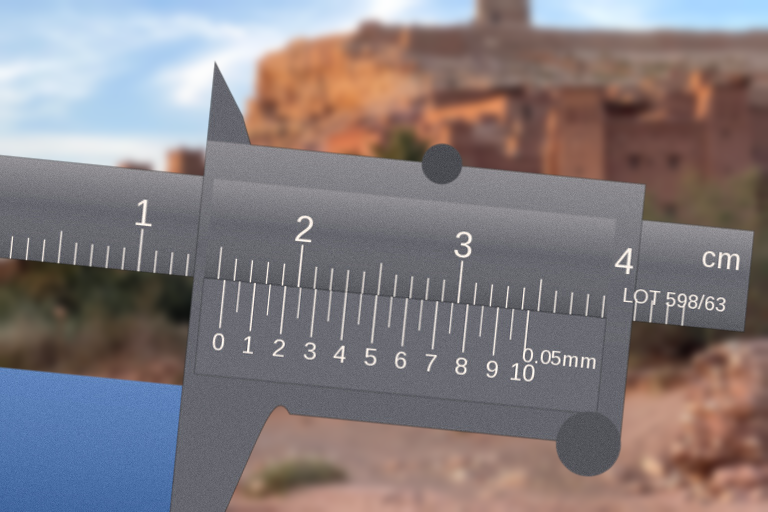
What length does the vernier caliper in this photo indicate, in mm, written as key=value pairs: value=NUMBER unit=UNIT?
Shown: value=15.4 unit=mm
